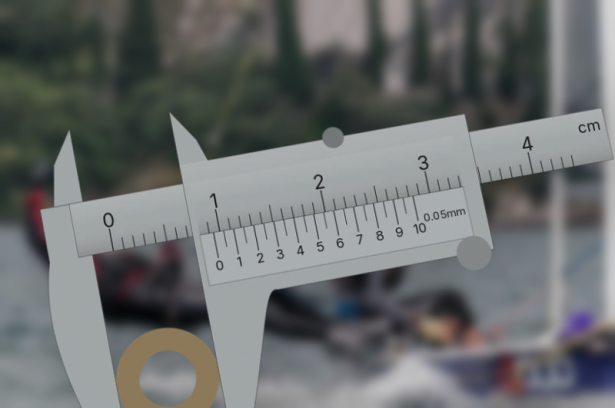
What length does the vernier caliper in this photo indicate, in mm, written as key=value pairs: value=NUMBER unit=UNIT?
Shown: value=9.4 unit=mm
